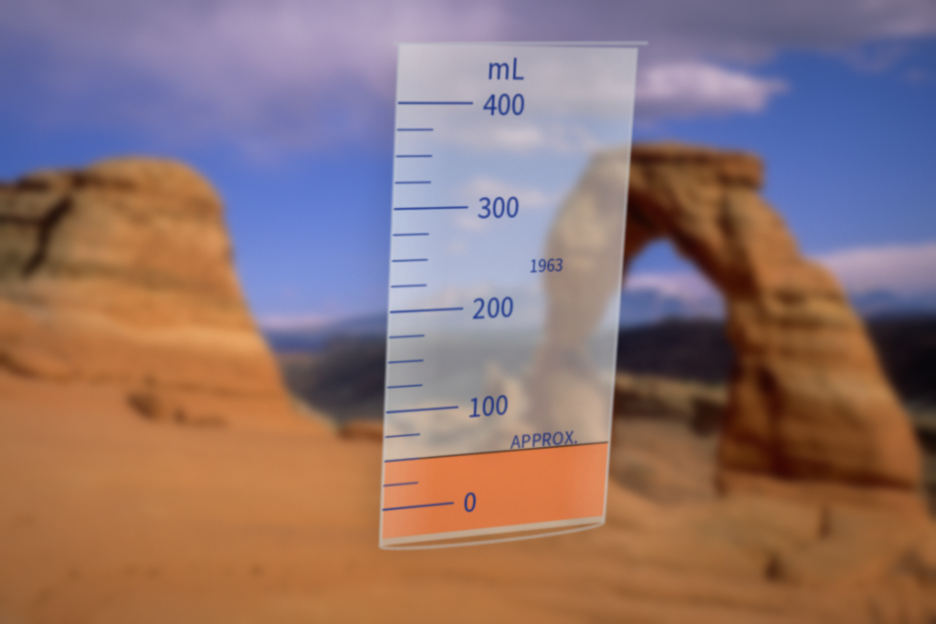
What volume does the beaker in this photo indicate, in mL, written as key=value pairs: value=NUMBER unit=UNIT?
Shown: value=50 unit=mL
